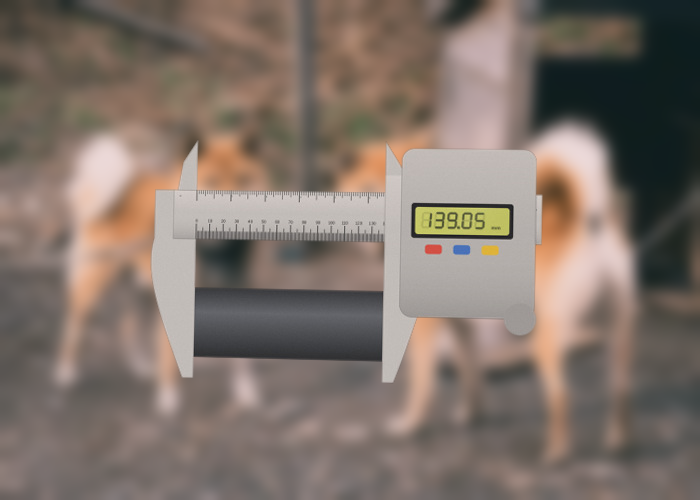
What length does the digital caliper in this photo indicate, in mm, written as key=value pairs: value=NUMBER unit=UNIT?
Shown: value=139.05 unit=mm
